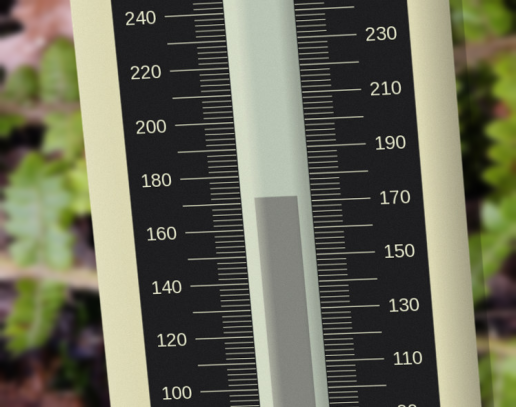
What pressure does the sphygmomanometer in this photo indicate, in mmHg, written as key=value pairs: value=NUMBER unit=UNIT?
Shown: value=172 unit=mmHg
